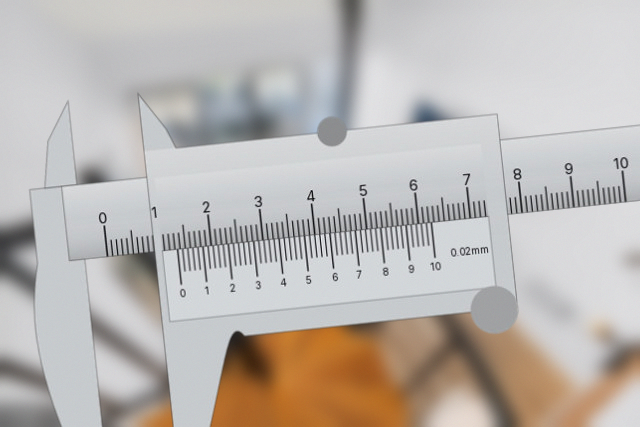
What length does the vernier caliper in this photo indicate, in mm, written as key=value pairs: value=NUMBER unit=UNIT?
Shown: value=13.5 unit=mm
